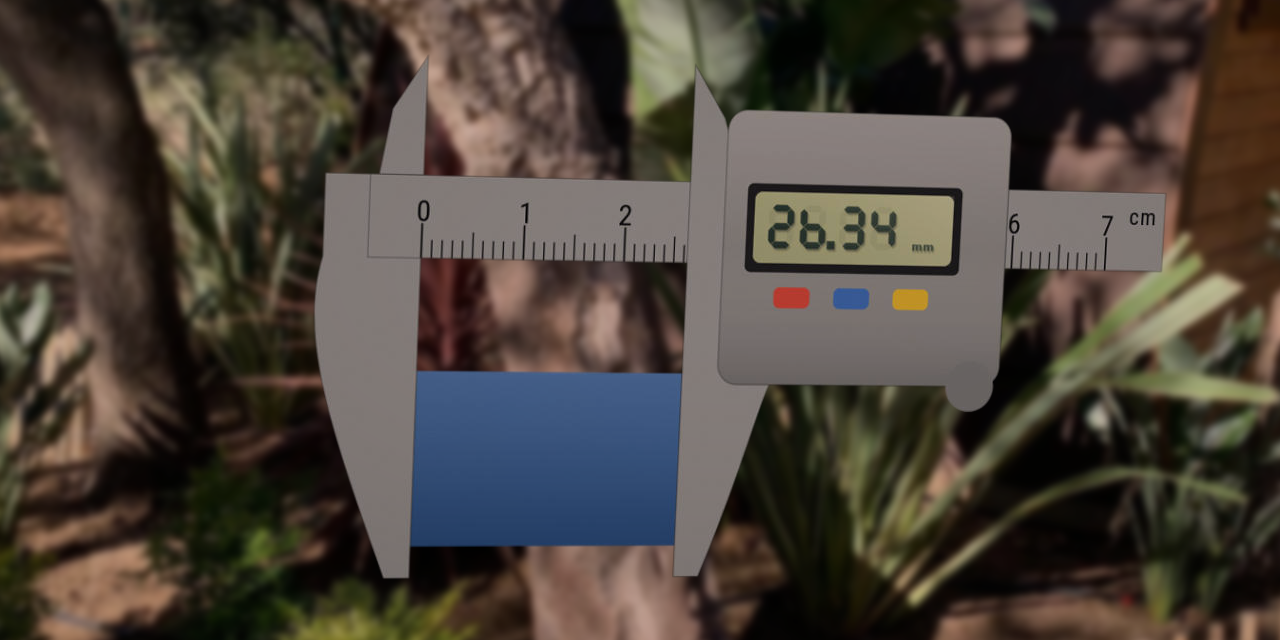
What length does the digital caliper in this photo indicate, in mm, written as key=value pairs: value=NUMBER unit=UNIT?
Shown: value=26.34 unit=mm
